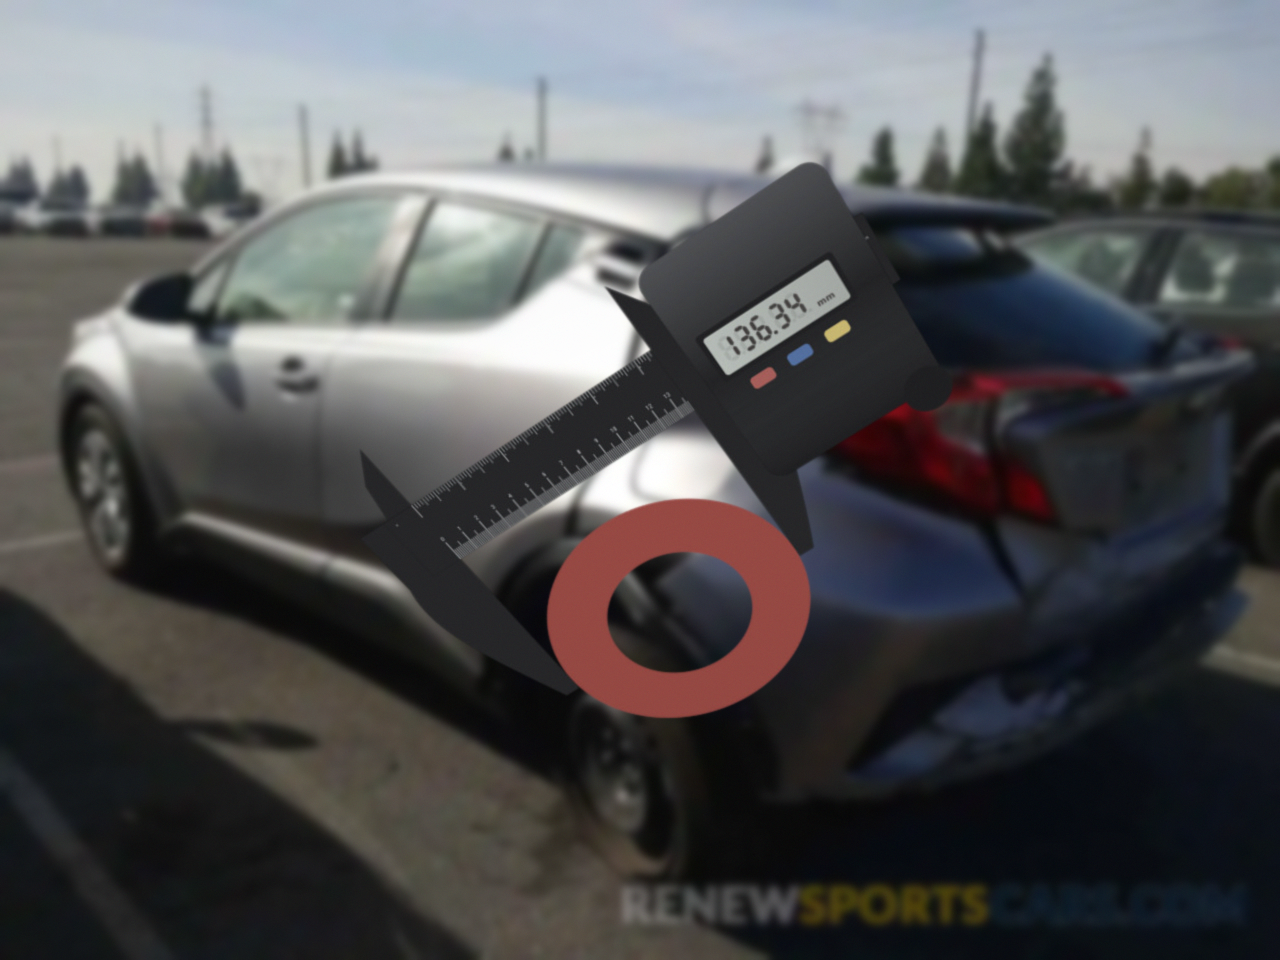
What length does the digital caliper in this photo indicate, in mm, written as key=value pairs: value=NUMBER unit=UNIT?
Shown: value=136.34 unit=mm
